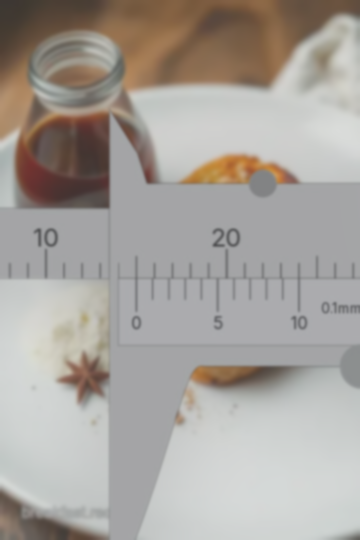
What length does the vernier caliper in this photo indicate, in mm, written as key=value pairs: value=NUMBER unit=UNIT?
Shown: value=15.0 unit=mm
